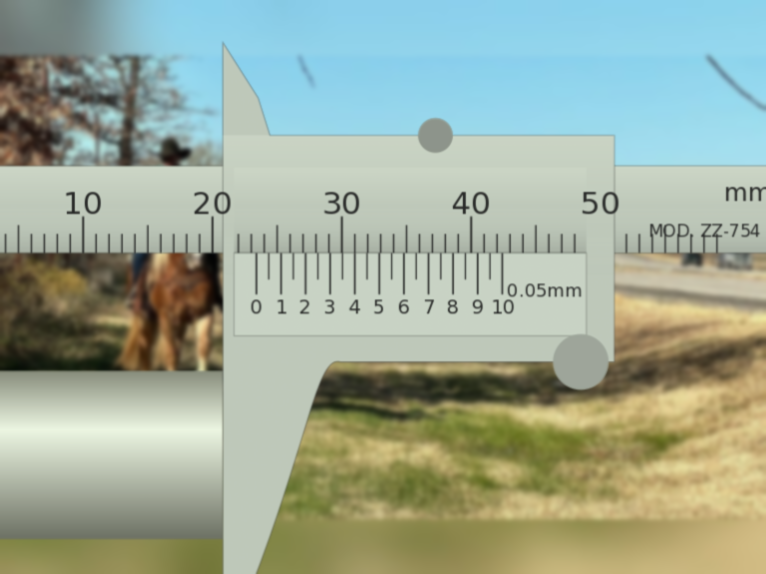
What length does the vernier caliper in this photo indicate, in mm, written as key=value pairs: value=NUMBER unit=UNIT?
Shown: value=23.4 unit=mm
